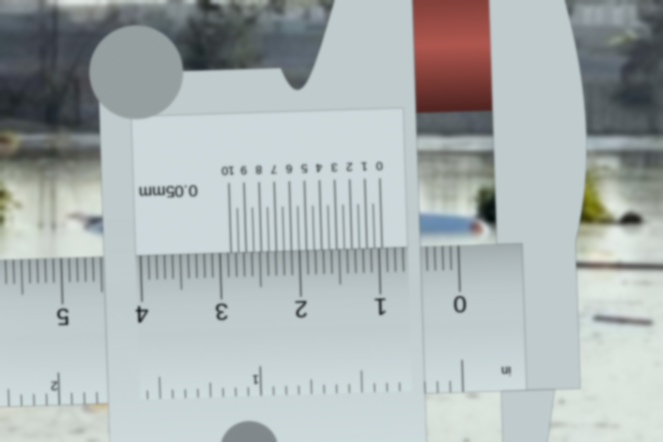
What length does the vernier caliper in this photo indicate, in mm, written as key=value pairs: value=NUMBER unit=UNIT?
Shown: value=9.6 unit=mm
